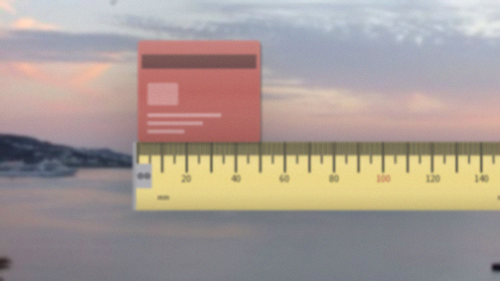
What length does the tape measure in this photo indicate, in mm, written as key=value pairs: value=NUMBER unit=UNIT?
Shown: value=50 unit=mm
